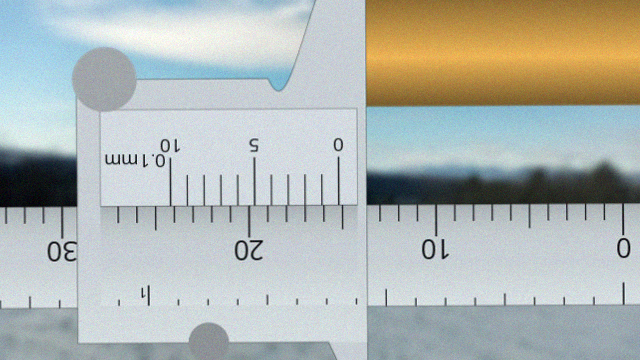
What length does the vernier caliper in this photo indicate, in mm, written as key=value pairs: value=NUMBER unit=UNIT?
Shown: value=15.2 unit=mm
